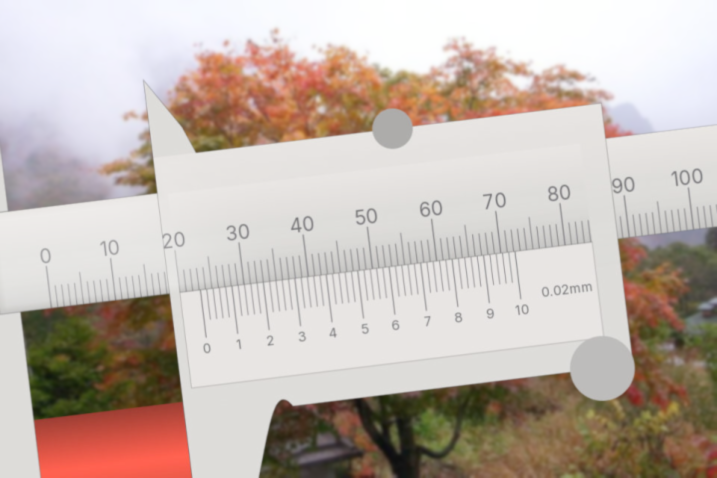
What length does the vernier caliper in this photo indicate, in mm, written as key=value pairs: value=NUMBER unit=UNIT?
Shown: value=23.2 unit=mm
